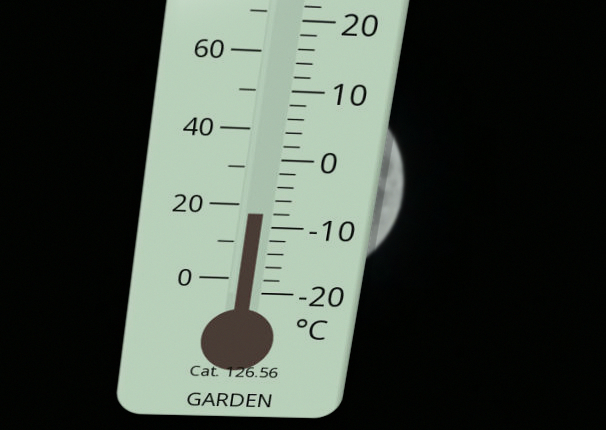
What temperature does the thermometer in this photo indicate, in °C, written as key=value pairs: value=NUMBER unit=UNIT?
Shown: value=-8 unit=°C
